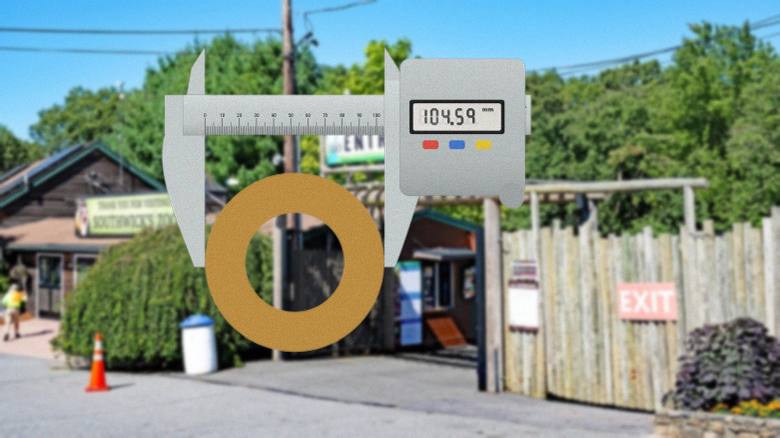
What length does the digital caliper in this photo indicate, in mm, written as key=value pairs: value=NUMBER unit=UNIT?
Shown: value=104.59 unit=mm
